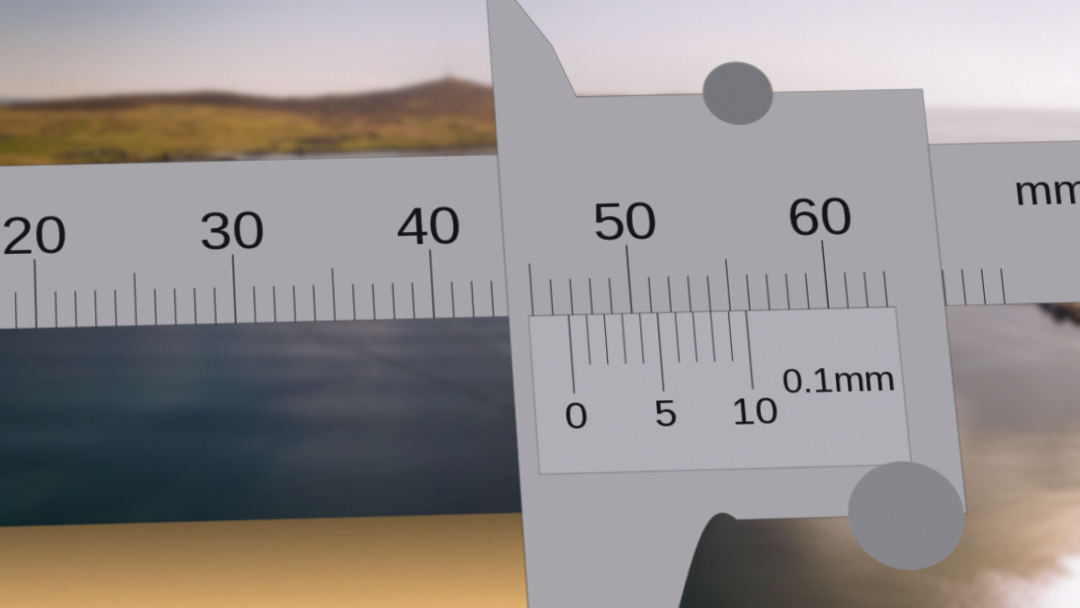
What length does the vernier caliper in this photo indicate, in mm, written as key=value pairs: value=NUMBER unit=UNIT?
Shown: value=46.8 unit=mm
